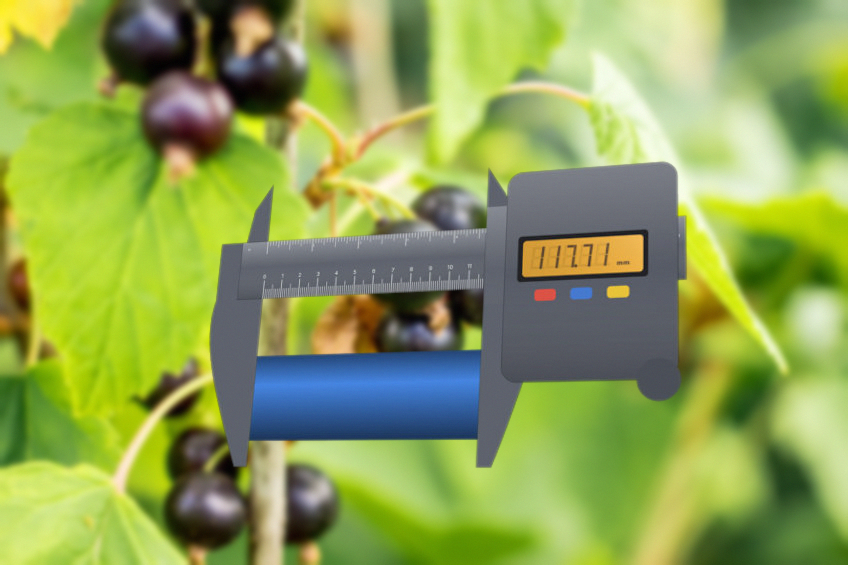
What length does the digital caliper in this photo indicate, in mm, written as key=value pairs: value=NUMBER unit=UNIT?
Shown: value=117.71 unit=mm
